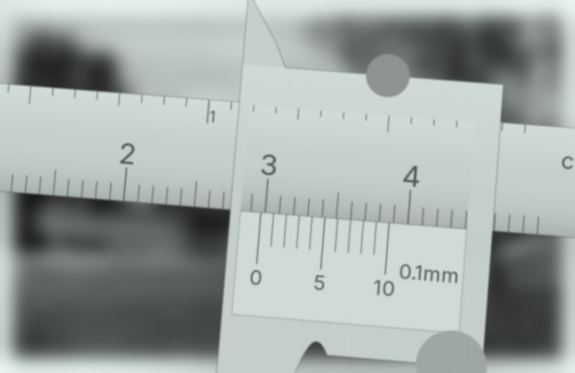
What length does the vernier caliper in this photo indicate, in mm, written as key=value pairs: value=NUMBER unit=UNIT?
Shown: value=29.7 unit=mm
